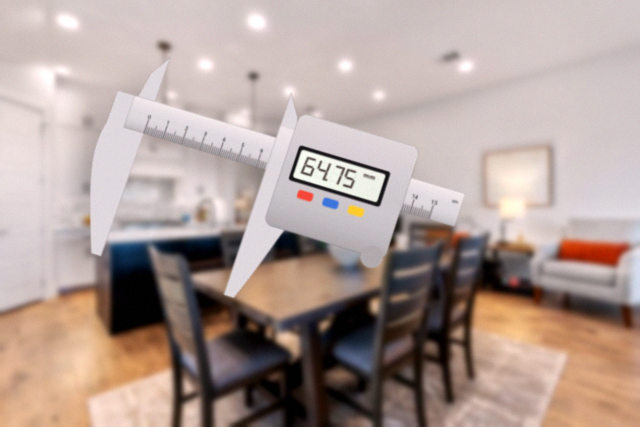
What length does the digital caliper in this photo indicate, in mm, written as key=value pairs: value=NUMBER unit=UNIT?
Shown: value=64.75 unit=mm
